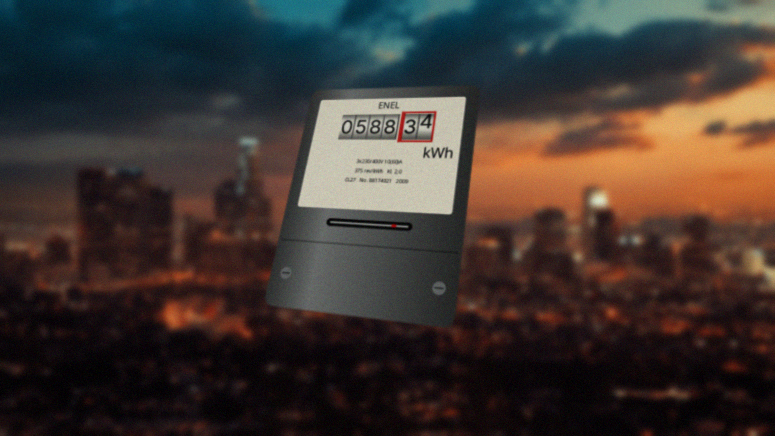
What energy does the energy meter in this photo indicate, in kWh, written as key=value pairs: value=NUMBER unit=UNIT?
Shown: value=588.34 unit=kWh
